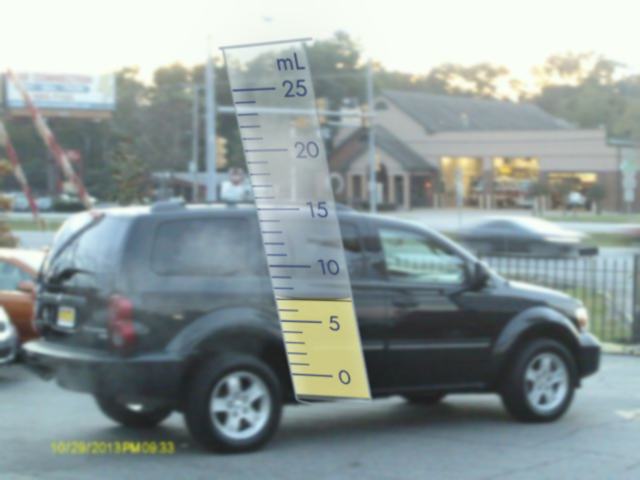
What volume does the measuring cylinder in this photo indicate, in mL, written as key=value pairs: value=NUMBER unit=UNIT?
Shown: value=7 unit=mL
